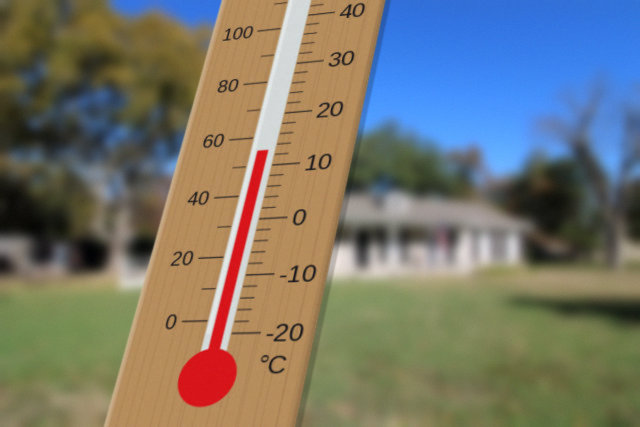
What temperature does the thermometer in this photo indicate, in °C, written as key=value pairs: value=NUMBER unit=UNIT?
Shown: value=13 unit=°C
